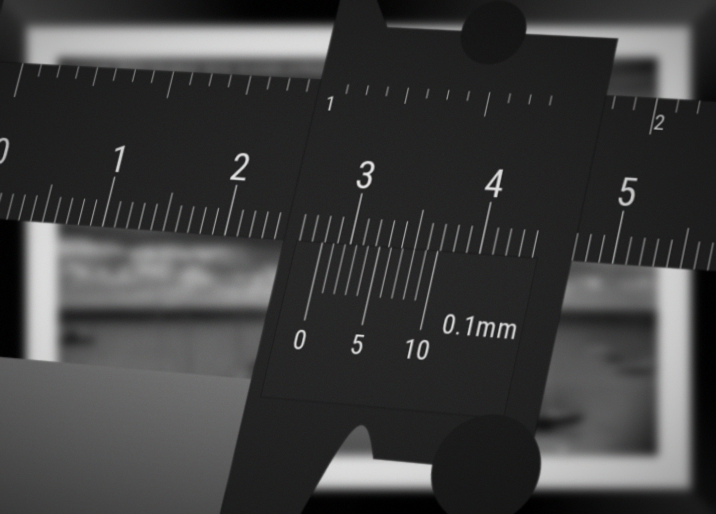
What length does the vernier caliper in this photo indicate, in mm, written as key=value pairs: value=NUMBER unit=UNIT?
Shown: value=27.8 unit=mm
